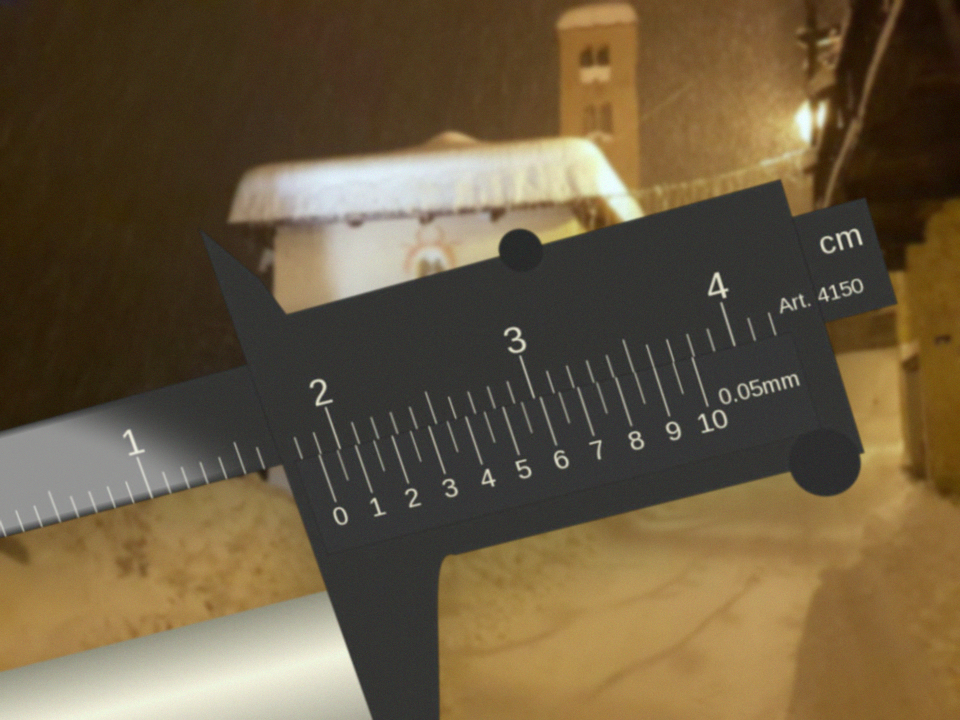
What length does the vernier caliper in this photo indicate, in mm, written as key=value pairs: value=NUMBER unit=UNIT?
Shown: value=18.9 unit=mm
